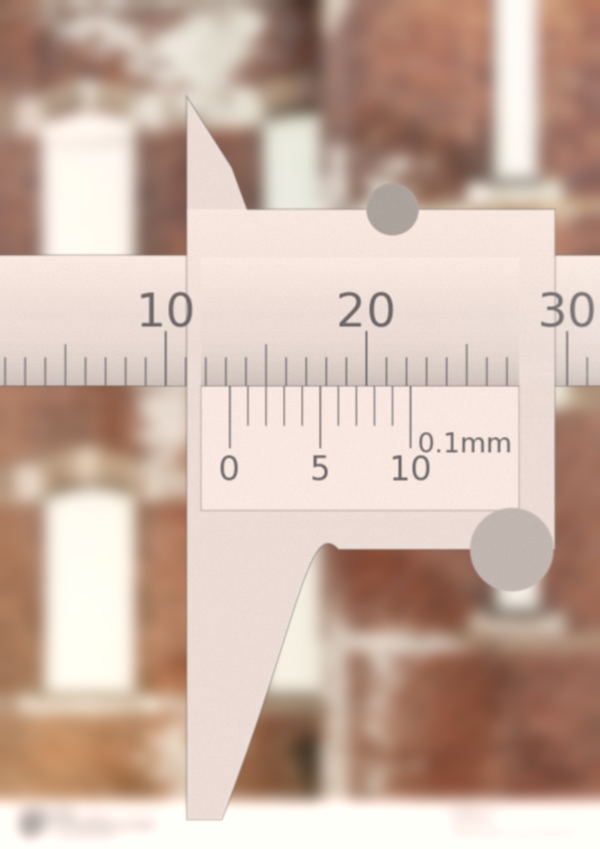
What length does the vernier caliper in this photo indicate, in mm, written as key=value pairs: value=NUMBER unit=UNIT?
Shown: value=13.2 unit=mm
